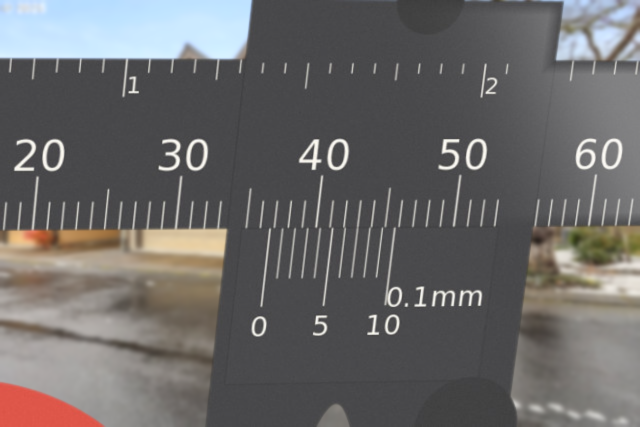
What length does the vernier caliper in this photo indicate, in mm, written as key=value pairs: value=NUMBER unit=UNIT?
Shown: value=36.7 unit=mm
